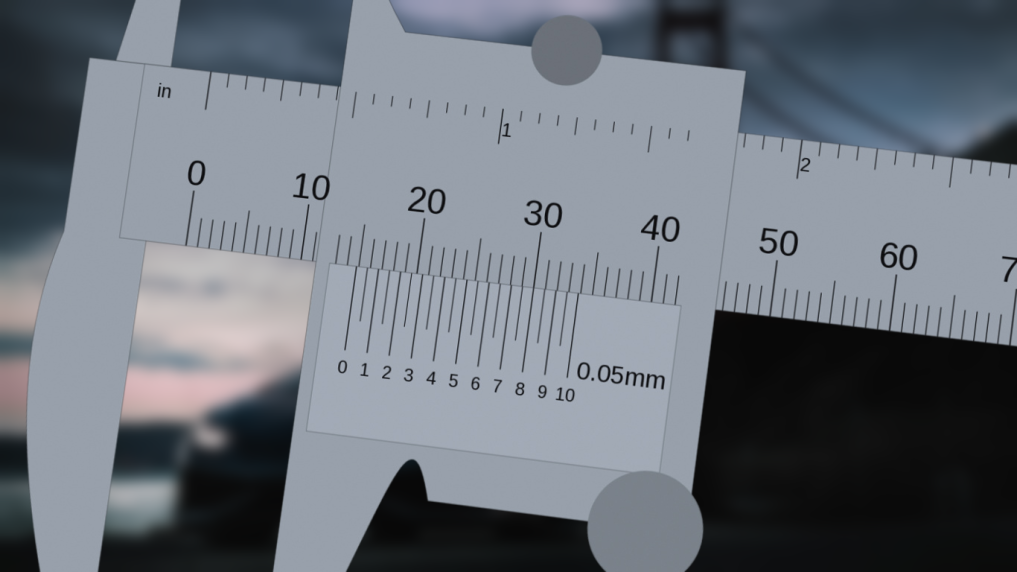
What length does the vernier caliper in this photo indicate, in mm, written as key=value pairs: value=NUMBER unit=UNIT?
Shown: value=14.8 unit=mm
